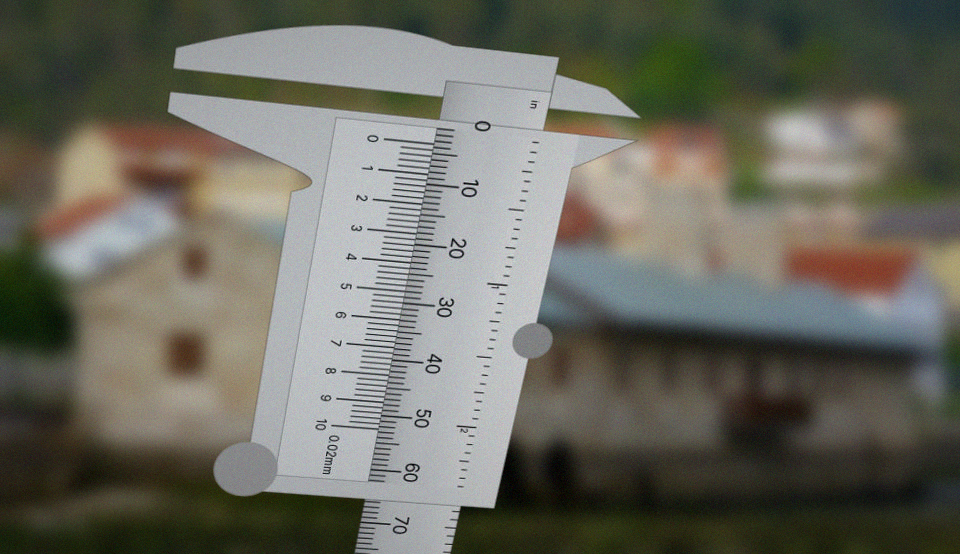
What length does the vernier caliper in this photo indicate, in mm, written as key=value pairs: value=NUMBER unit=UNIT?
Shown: value=3.5 unit=mm
